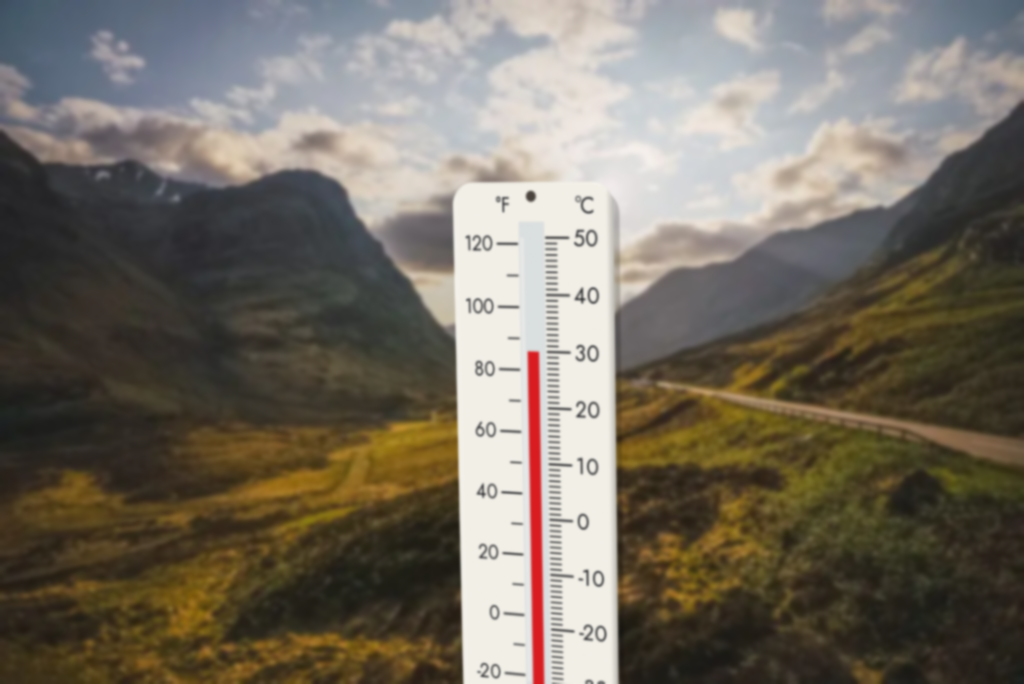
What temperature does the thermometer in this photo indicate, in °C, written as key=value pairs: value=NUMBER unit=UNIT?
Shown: value=30 unit=°C
